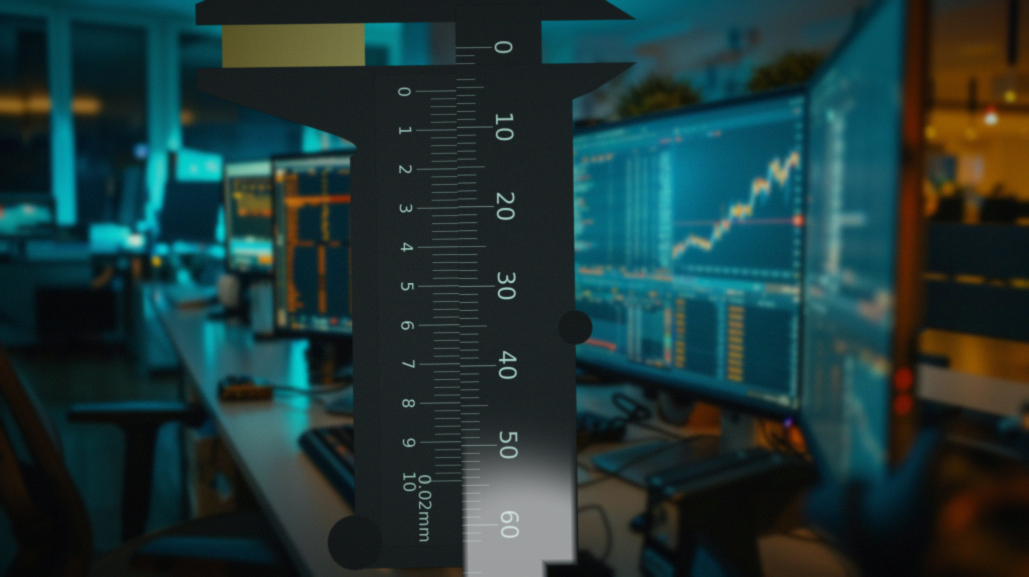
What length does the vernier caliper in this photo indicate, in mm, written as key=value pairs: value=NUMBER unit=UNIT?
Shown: value=5.4 unit=mm
